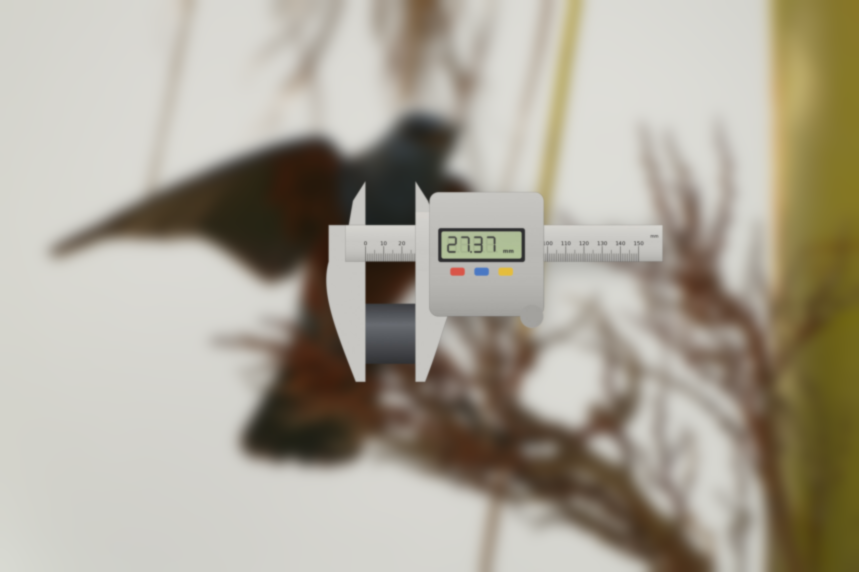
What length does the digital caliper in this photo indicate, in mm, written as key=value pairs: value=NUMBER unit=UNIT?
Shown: value=27.37 unit=mm
